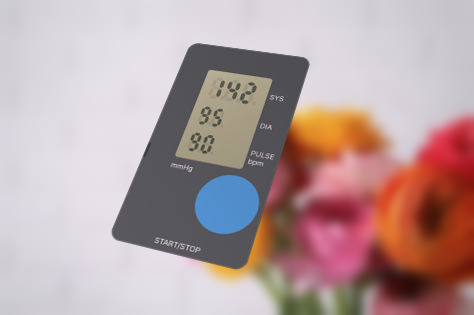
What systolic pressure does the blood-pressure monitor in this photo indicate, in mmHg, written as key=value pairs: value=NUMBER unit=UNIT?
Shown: value=142 unit=mmHg
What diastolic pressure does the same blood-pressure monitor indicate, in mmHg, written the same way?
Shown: value=95 unit=mmHg
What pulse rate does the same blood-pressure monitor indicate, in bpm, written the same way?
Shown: value=90 unit=bpm
